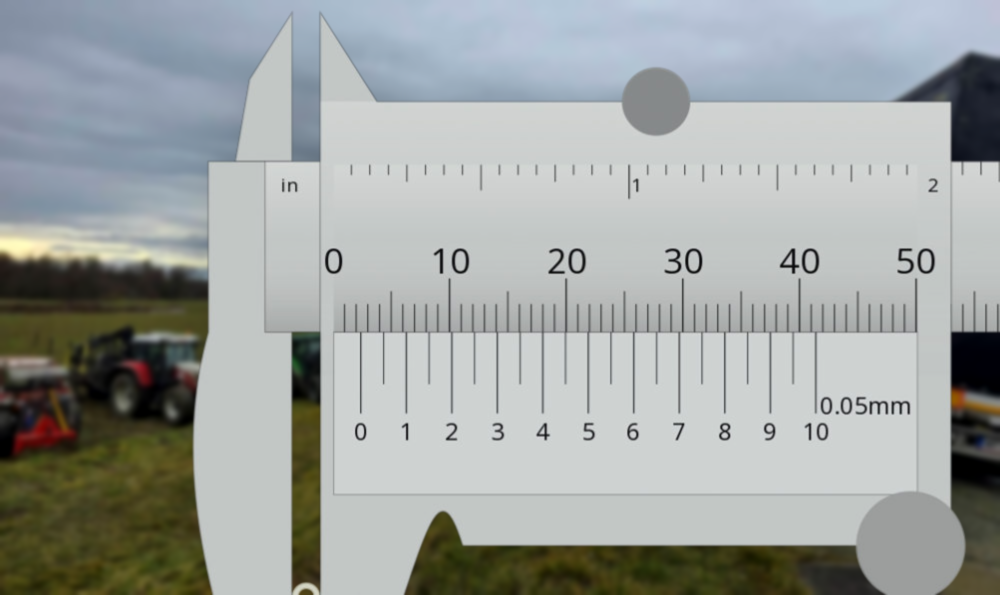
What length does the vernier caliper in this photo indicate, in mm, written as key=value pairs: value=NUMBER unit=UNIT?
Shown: value=2.4 unit=mm
